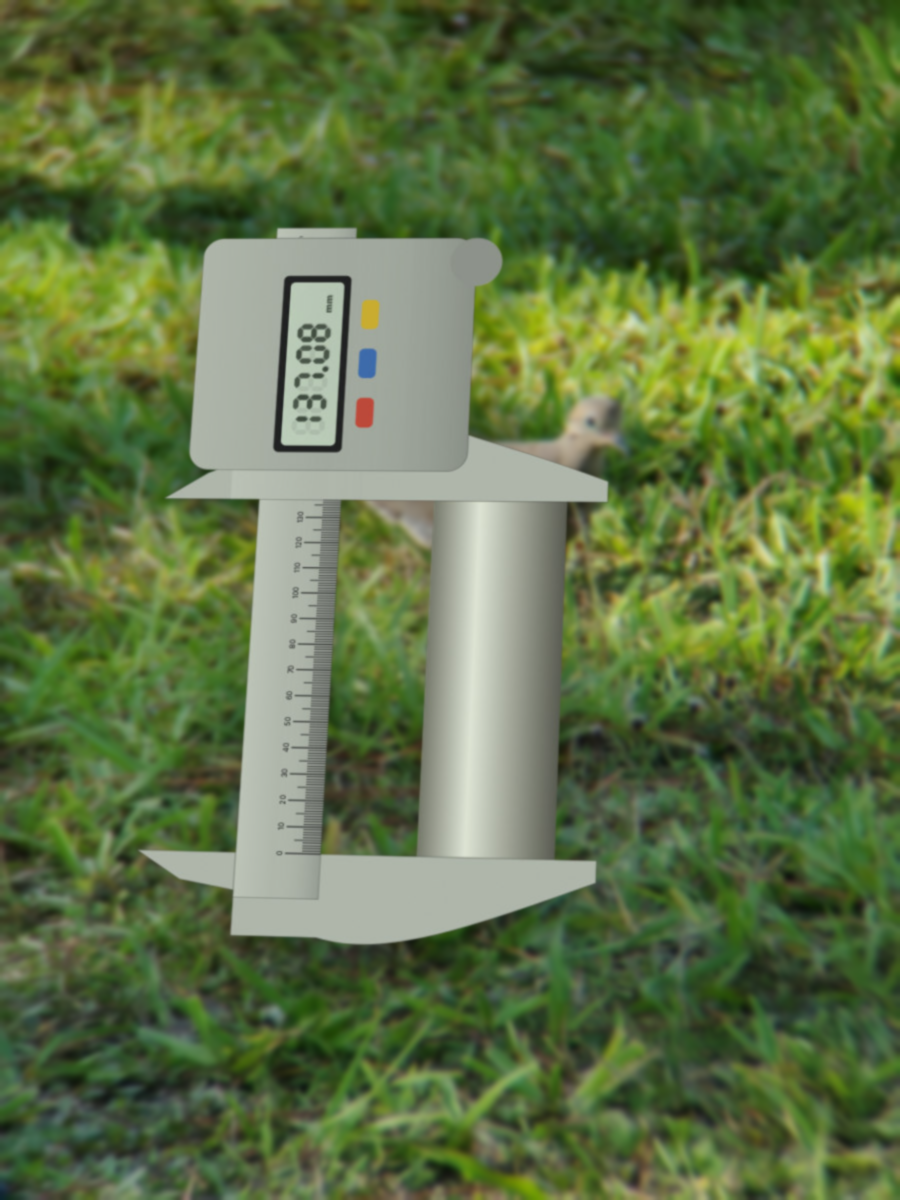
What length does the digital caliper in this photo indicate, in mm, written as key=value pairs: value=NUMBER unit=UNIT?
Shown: value=137.08 unit=mm
